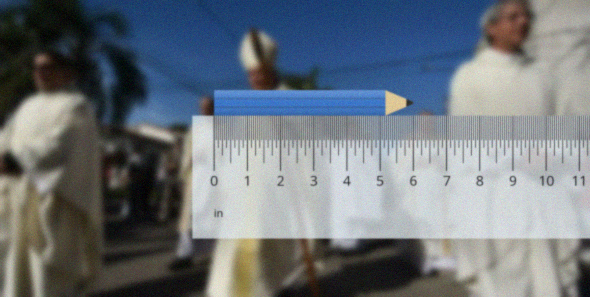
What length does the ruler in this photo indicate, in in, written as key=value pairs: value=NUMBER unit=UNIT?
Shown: value=6 unit=in
